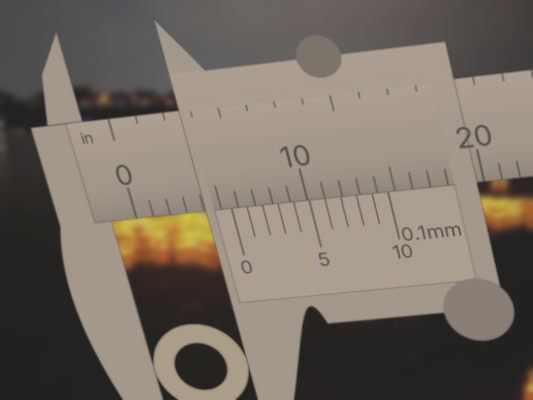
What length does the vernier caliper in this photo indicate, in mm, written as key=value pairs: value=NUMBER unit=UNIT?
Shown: value=5.6 unit=mm
